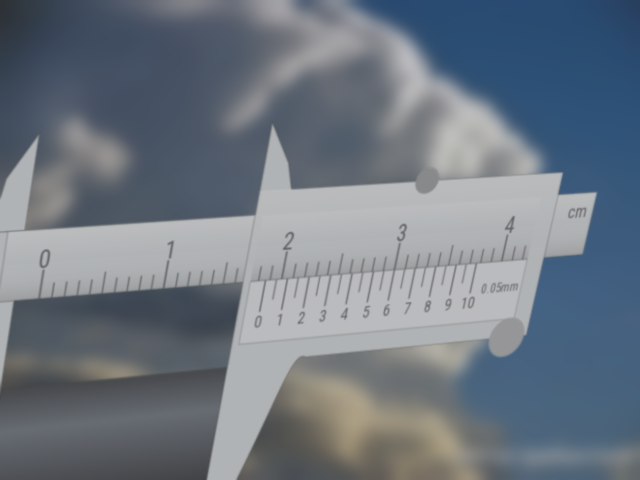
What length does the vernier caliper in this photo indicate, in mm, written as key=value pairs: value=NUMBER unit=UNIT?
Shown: value=18.6 unit=mm
